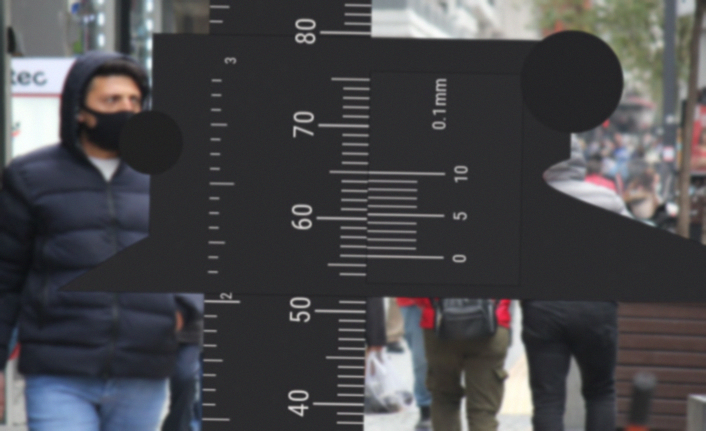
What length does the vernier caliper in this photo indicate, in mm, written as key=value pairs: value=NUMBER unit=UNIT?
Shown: value=56.0 unit=mm
